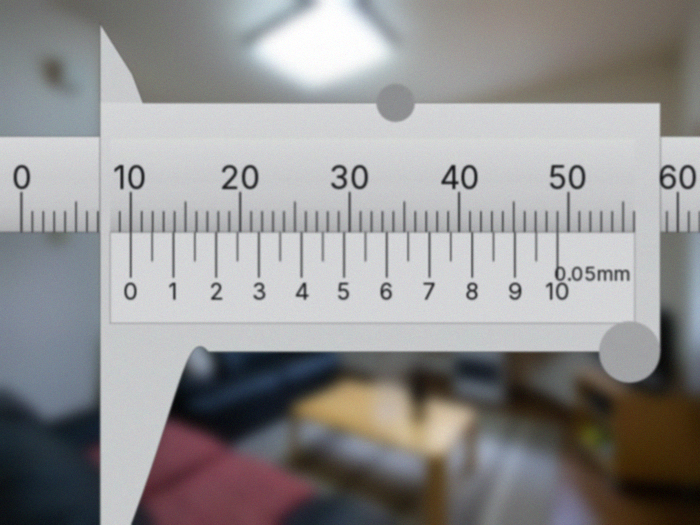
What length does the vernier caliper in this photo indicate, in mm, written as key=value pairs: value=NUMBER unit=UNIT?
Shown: value=10.0 unit=mm
